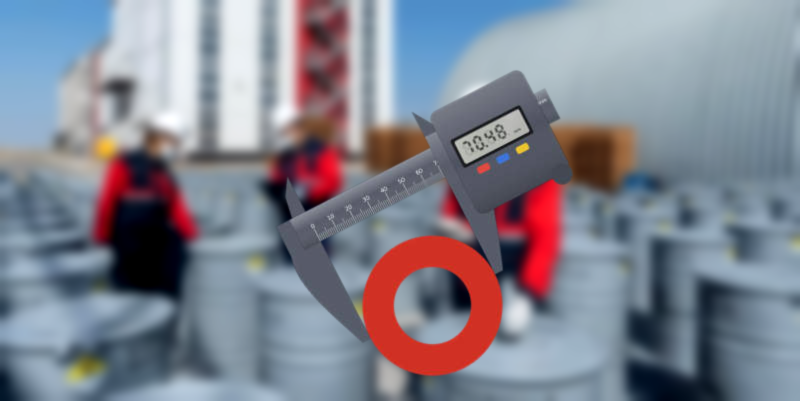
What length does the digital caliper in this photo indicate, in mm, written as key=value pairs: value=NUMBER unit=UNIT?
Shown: value=70.48 unit=mm
